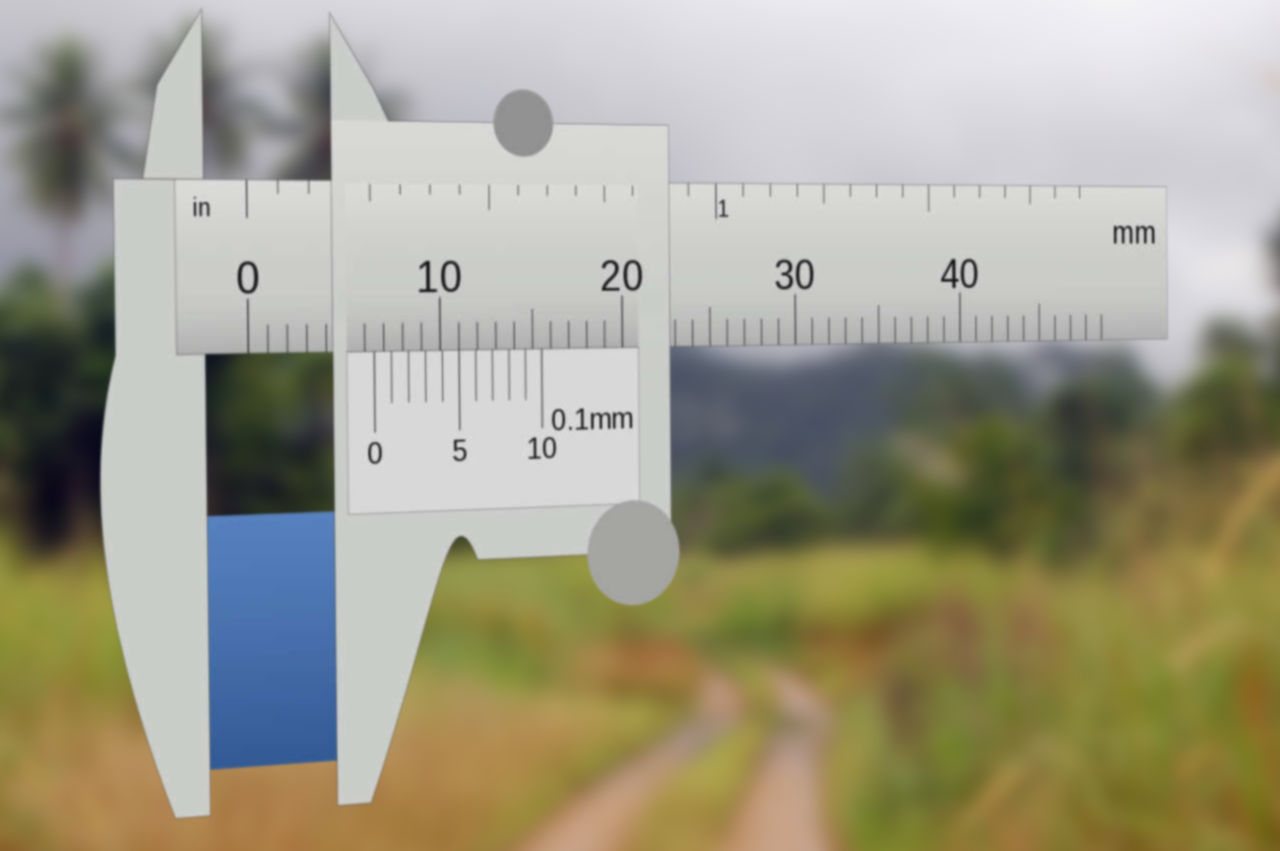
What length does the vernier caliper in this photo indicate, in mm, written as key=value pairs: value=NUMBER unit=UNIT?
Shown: value=6.5 unit=mm
